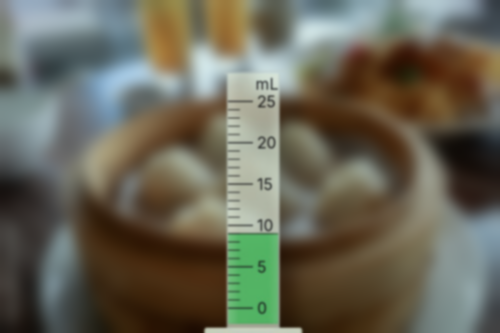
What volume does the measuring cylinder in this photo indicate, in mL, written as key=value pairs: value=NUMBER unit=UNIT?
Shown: value=9 unit=mL
